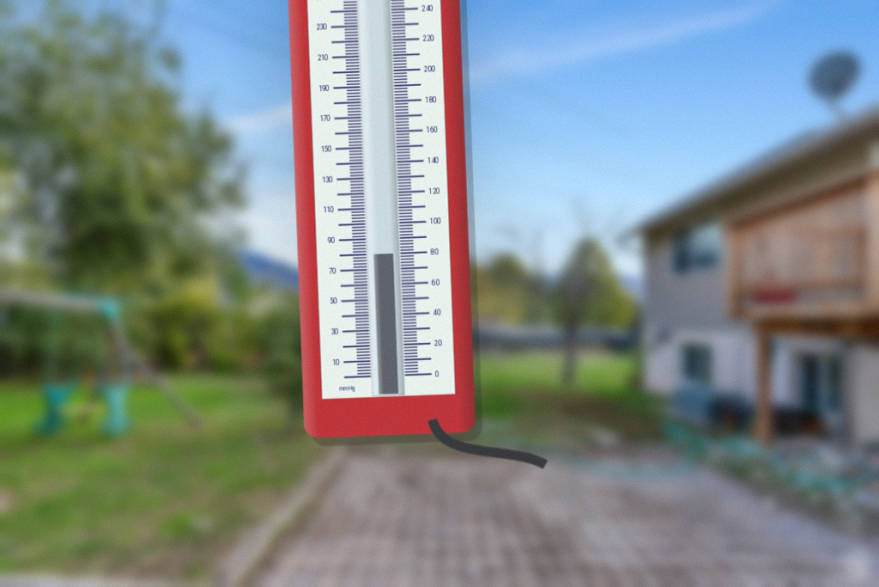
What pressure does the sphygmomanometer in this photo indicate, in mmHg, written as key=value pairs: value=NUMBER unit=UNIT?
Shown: value=80 unit=mmHg
